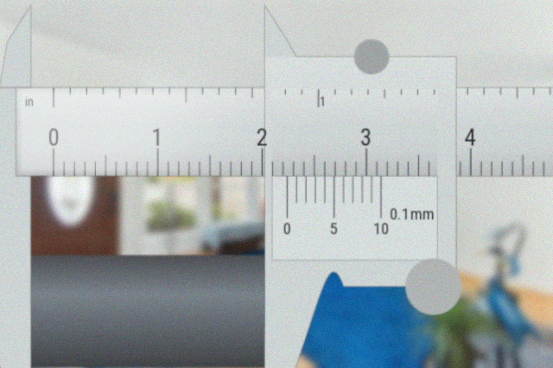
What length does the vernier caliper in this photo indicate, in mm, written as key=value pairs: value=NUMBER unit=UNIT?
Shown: value=22.4 unit=mm
